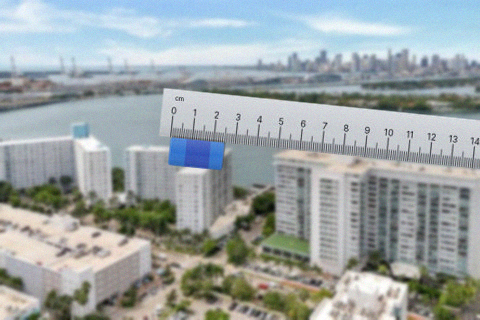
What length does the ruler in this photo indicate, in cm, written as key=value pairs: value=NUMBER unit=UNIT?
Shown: value=2.5 unit=cm
